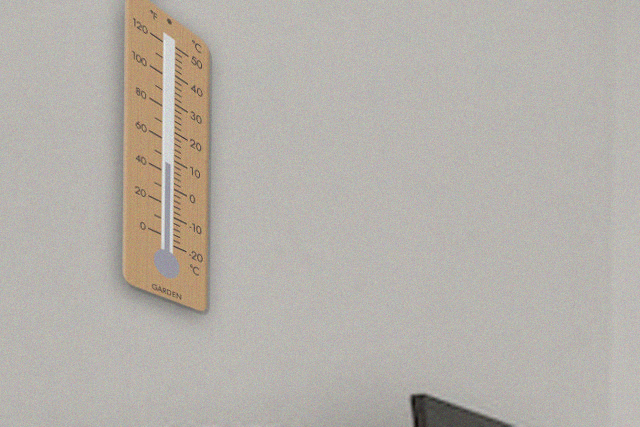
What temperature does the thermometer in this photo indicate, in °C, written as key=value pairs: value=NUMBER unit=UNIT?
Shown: value=8 unit=°C
